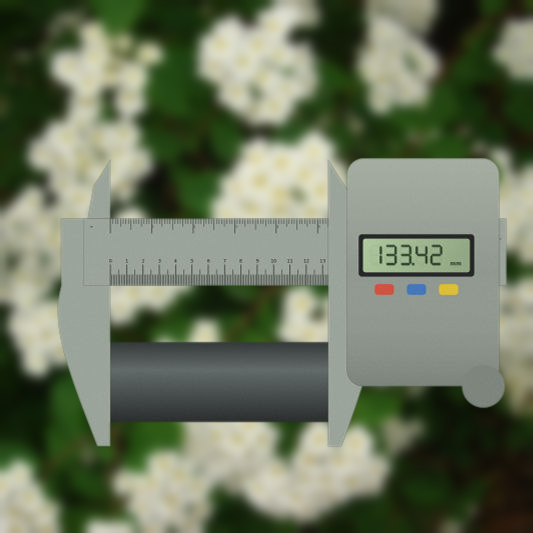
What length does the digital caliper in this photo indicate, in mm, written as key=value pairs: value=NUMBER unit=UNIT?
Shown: value=133.42 unit=mm
